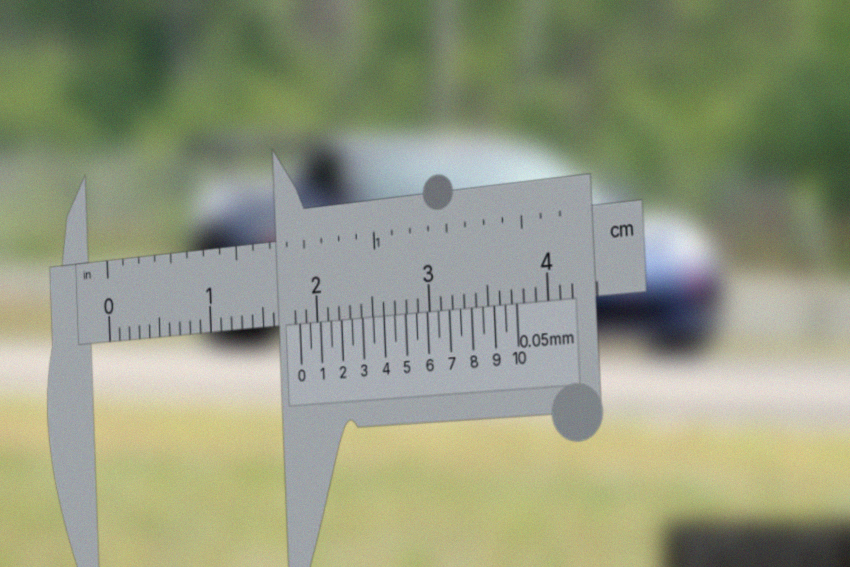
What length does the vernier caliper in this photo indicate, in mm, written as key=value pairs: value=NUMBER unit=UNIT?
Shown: value=18.4 unit=mm
